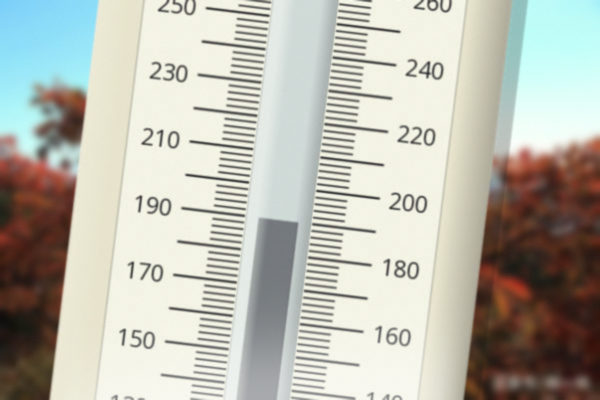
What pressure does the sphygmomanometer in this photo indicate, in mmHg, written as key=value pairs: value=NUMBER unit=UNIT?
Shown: value=190 unit=mmHg
